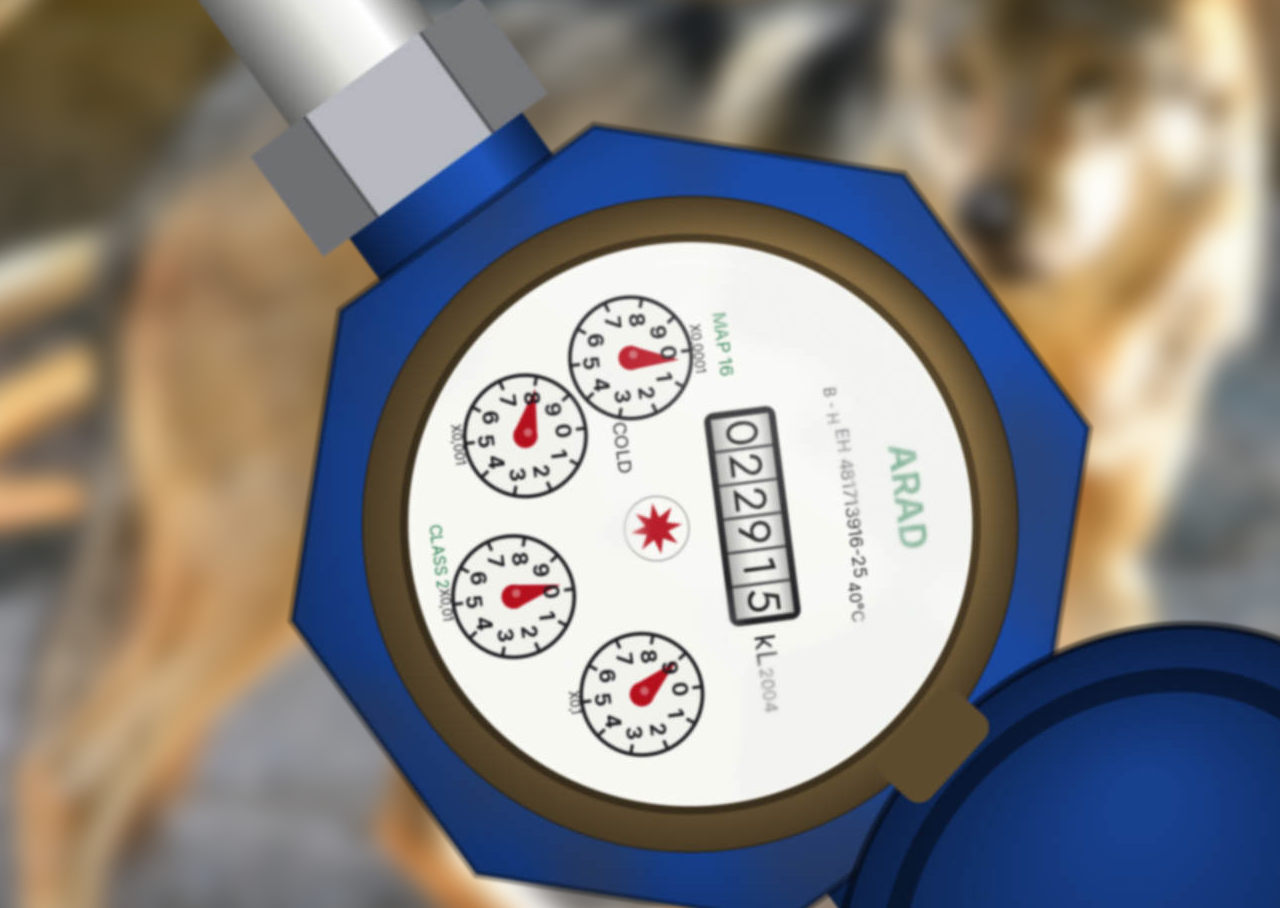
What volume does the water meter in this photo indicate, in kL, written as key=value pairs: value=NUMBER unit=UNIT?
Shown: value=22915.8980 unit=kL
